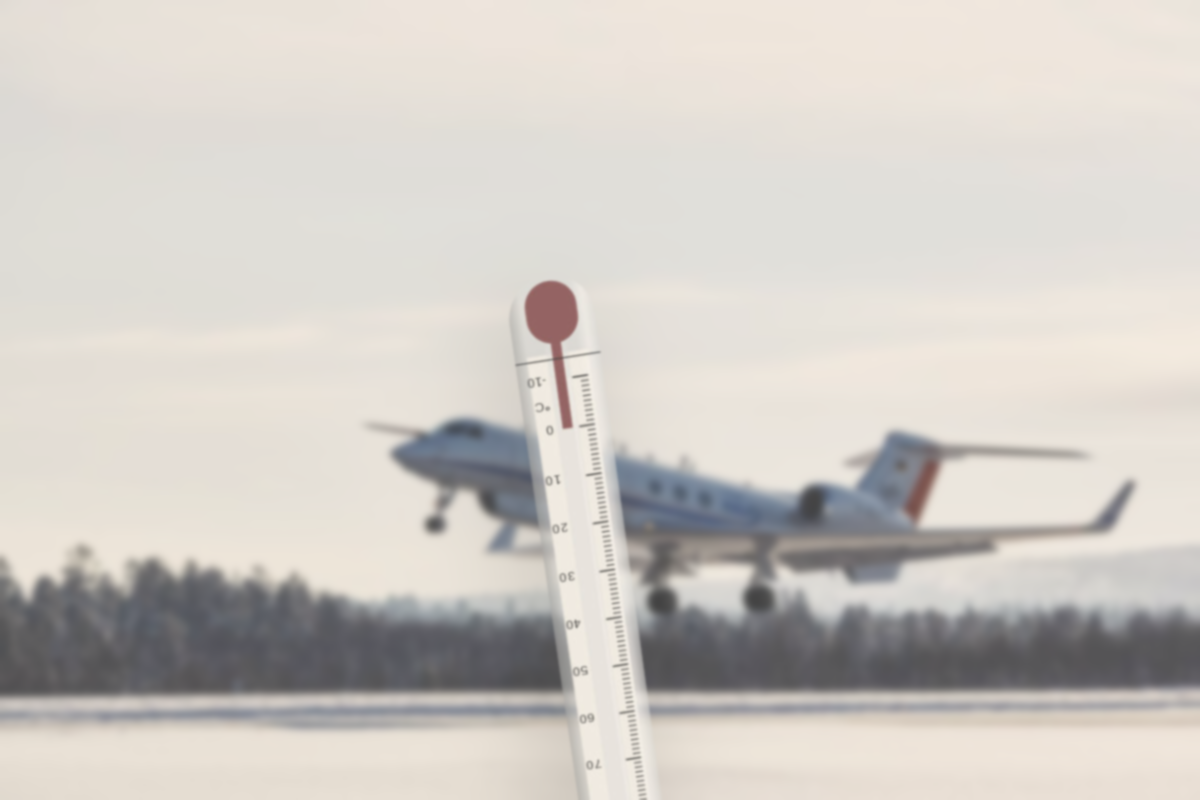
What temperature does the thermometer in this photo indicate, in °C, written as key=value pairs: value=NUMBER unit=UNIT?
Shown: value=0 unit=°C
